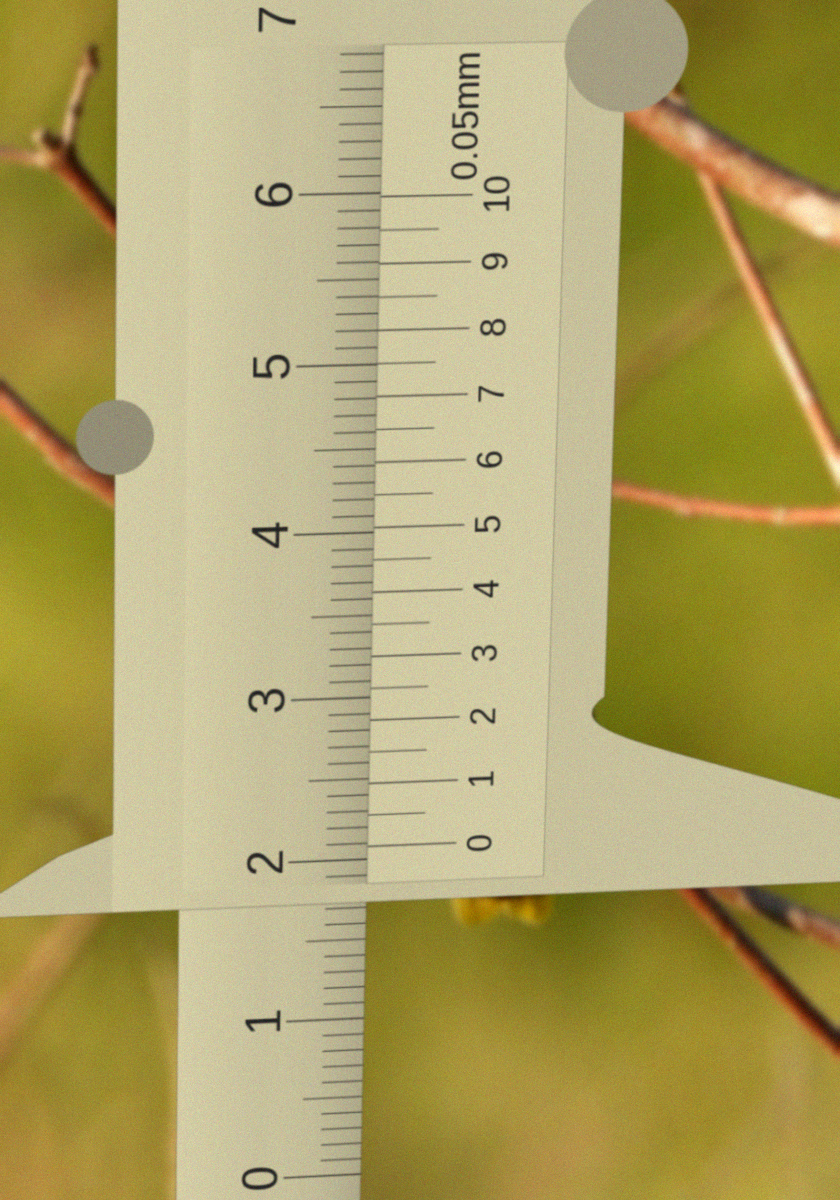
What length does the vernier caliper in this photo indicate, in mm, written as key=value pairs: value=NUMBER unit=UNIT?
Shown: value=20.8 unit=mm
